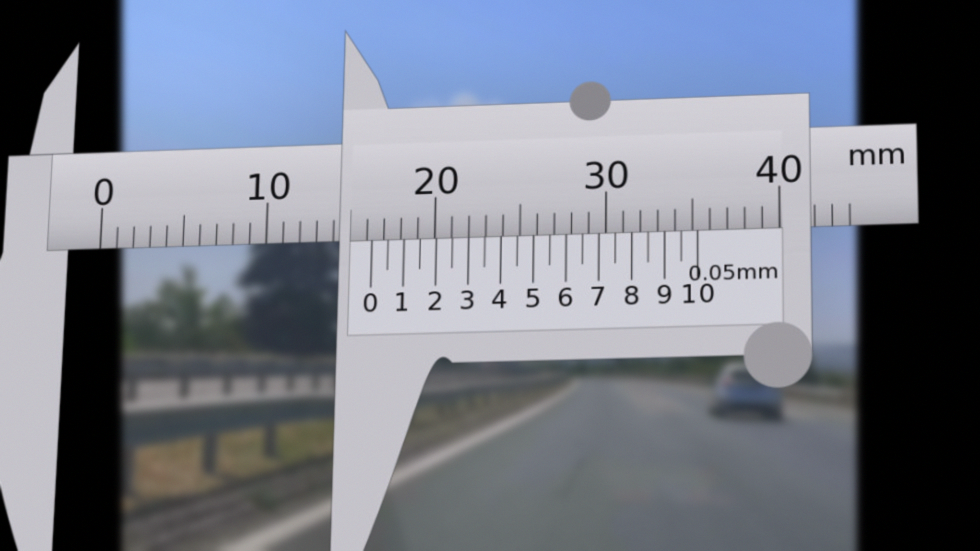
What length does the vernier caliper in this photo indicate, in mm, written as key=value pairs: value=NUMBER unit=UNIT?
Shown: value=16.3 unit=mm
